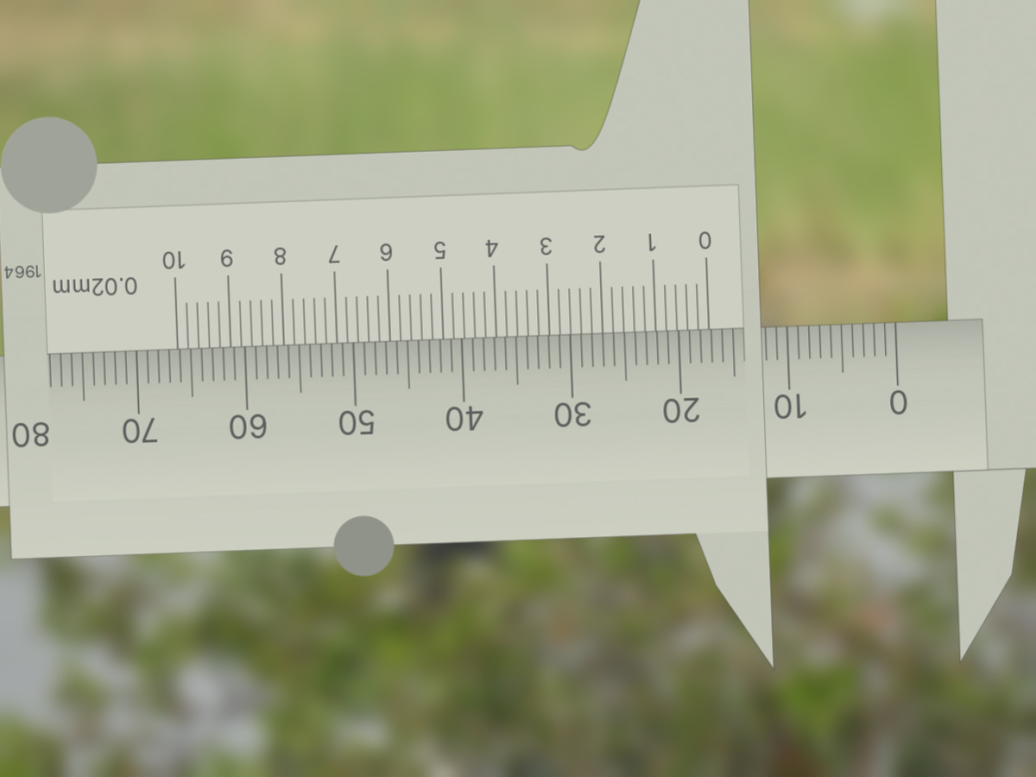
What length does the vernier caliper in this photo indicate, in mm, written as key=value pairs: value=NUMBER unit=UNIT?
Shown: value=17.2 unit=mm
